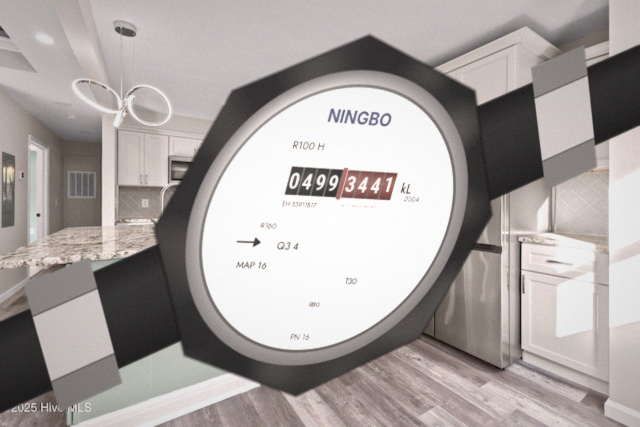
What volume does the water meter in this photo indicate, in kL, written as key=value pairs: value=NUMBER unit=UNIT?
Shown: value=499.3441 unit=kL
